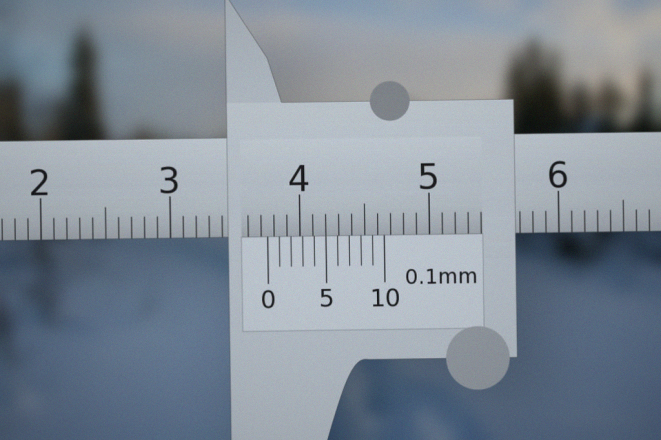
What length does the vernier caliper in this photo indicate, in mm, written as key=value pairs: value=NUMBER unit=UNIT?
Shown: value=37.5 unit=mm
